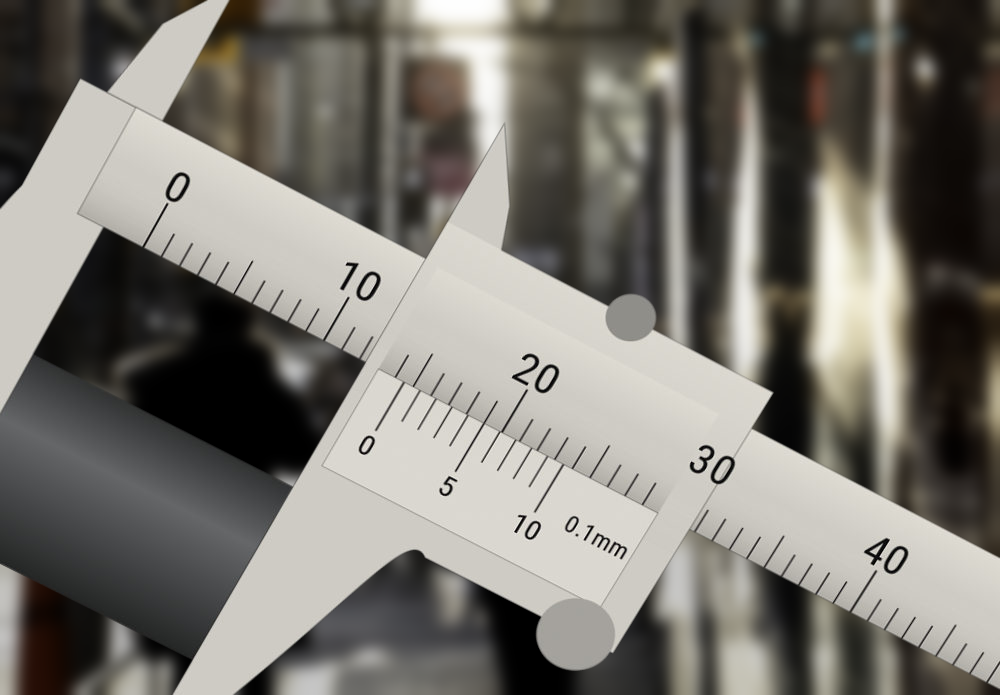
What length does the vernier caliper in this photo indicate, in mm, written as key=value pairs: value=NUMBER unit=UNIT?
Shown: value=14.5 unit=mm
